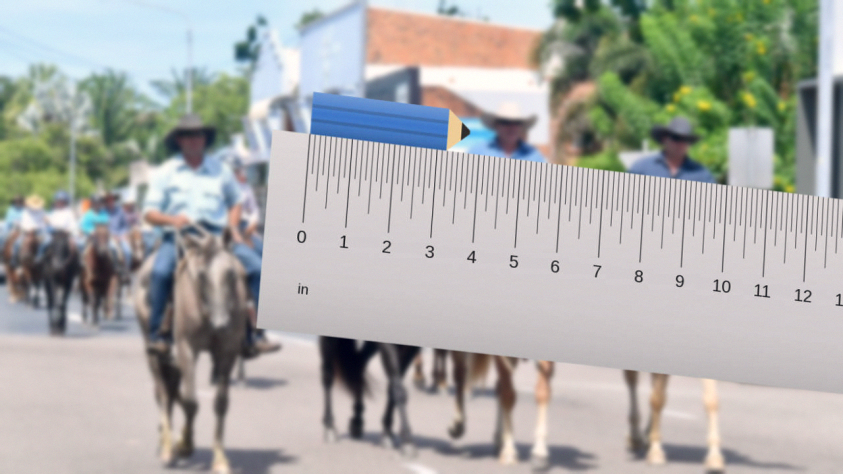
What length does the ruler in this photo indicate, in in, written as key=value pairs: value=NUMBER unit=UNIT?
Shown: value=3.75 unit=in
